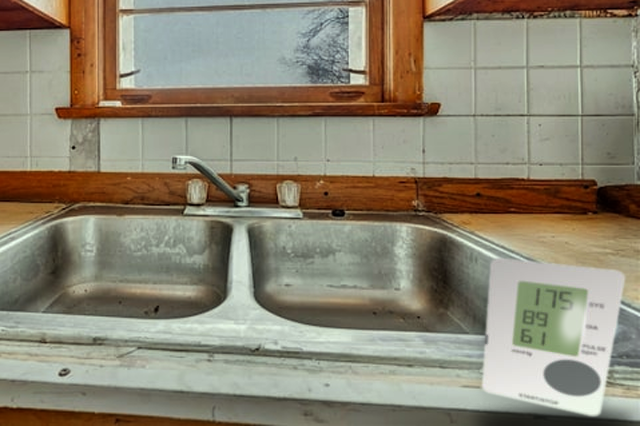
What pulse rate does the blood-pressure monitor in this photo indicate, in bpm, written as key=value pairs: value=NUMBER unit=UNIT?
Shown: value=61 unit=bpm
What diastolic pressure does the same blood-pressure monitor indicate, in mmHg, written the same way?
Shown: value=89 unit=mmHg
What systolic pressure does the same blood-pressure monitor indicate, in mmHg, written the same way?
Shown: value=175 unit=mmHg
